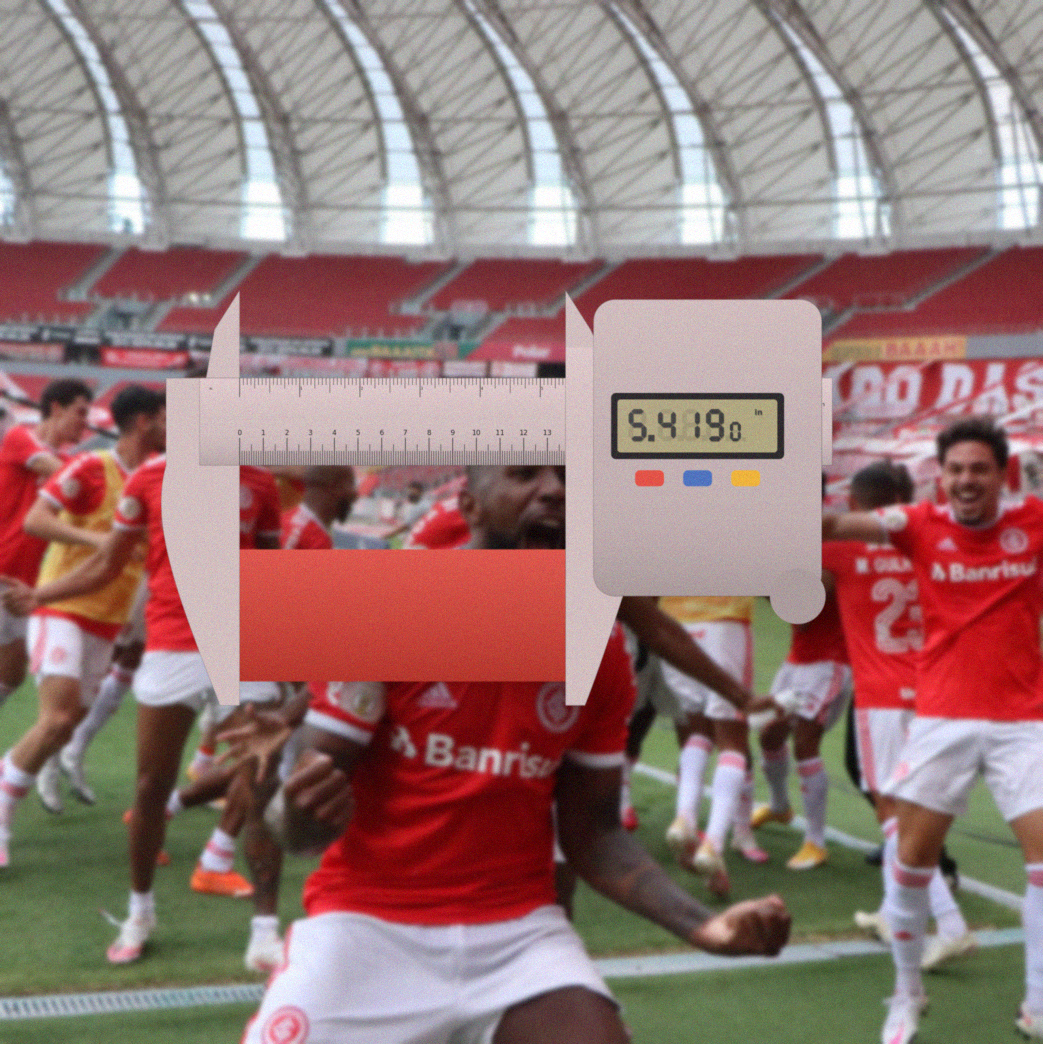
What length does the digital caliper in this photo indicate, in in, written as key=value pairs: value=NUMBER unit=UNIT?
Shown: value=5.4190 unit=in
